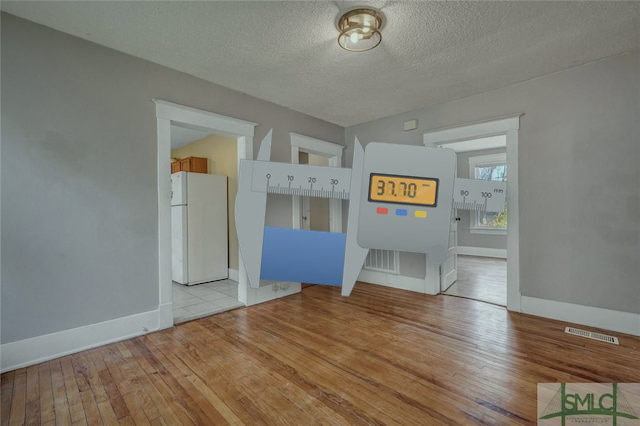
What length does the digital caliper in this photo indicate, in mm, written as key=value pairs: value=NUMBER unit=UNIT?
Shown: value=37.70 unit=mm
